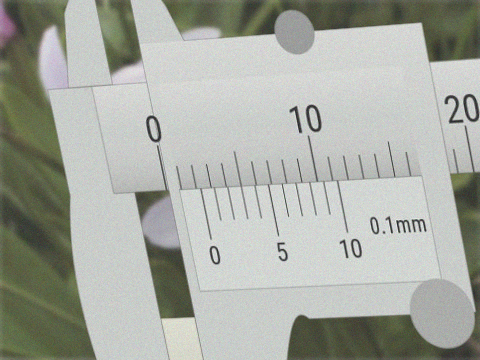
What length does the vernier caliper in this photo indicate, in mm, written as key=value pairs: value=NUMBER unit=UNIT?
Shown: value=2.3 unit=mm
